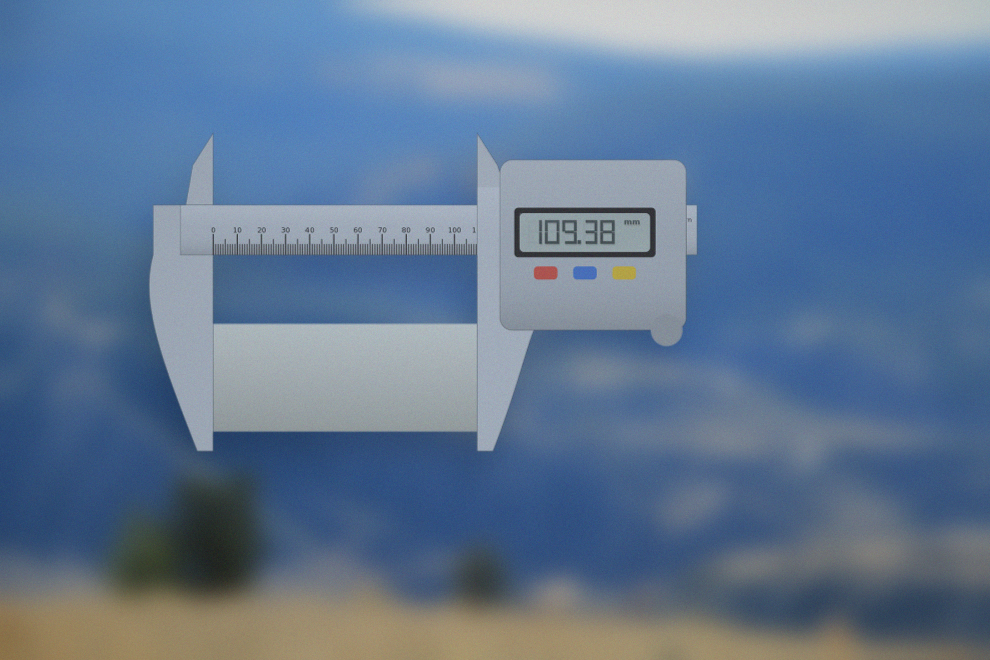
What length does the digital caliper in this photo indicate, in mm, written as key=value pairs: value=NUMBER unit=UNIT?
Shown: value=109.38 unit=mm
